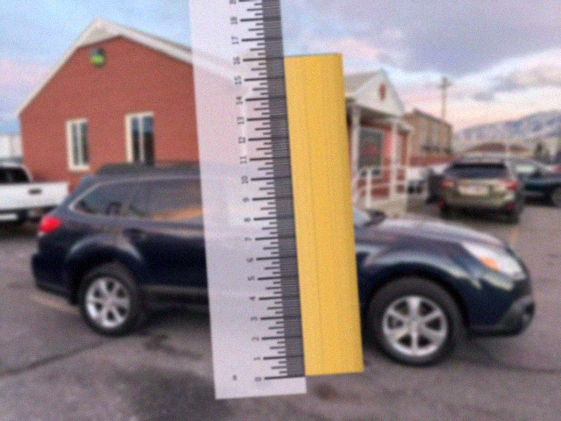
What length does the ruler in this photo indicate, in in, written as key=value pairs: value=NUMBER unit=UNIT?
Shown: value=16 unit=in
